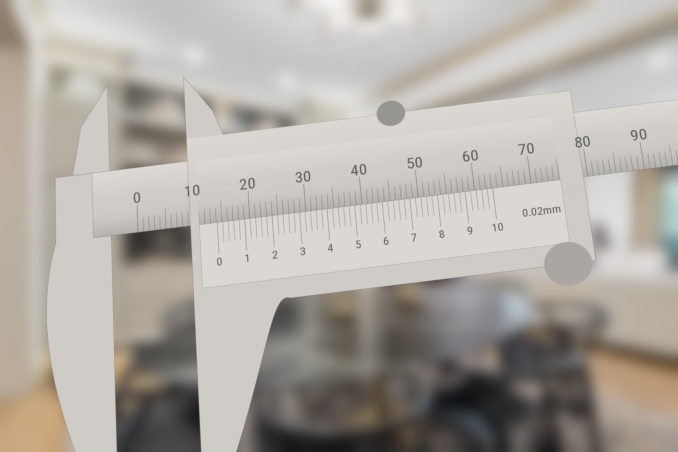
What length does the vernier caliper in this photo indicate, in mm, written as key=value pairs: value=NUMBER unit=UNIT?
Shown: value=14.2 unit=mm
